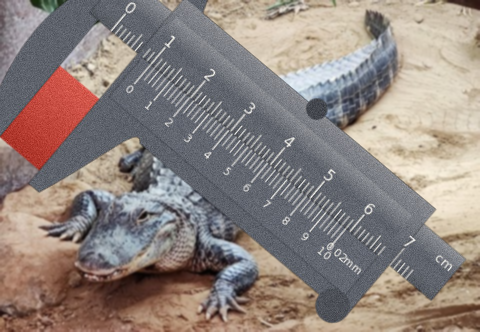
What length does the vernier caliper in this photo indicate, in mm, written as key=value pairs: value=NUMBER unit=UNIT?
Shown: value=10.0 unit=mm
